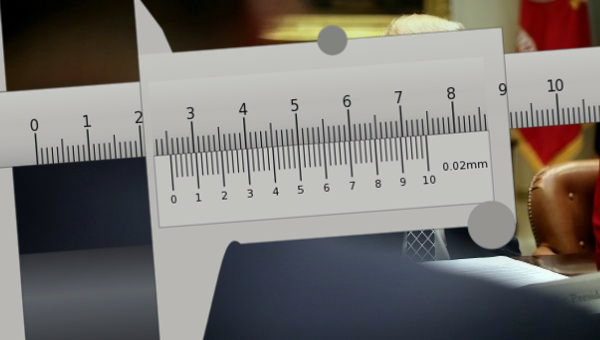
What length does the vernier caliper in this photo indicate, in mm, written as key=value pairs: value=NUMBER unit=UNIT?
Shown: value=25.5 unit=mm
